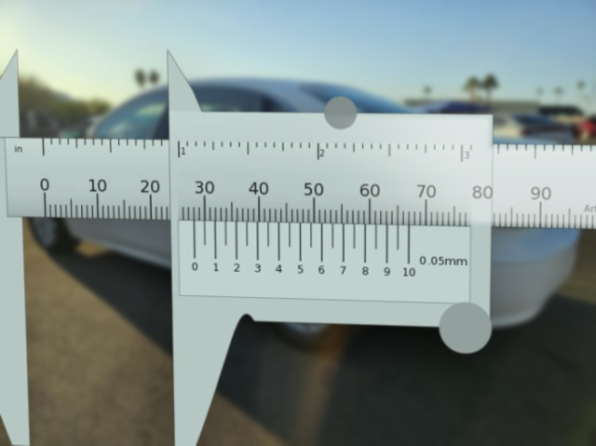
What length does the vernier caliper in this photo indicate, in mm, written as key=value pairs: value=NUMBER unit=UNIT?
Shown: value=28.0 unit=mm
